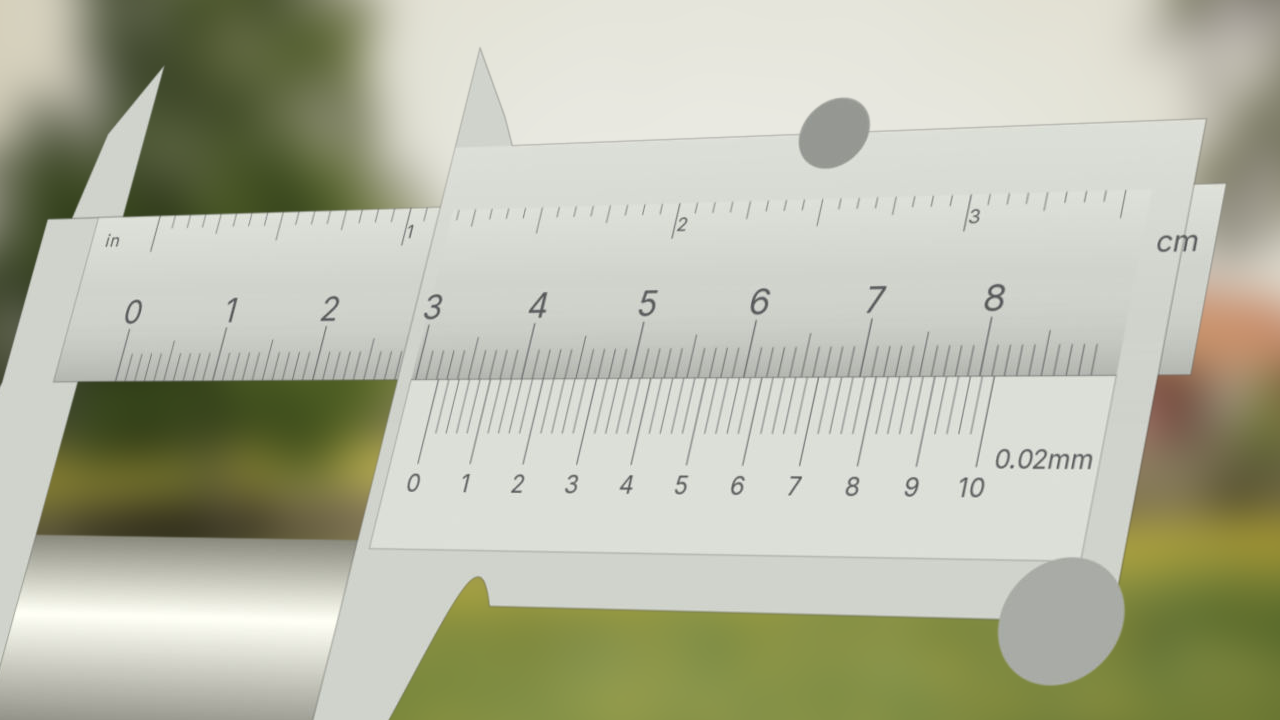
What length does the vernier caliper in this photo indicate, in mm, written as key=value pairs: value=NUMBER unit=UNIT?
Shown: value=32.2 unit=mm
